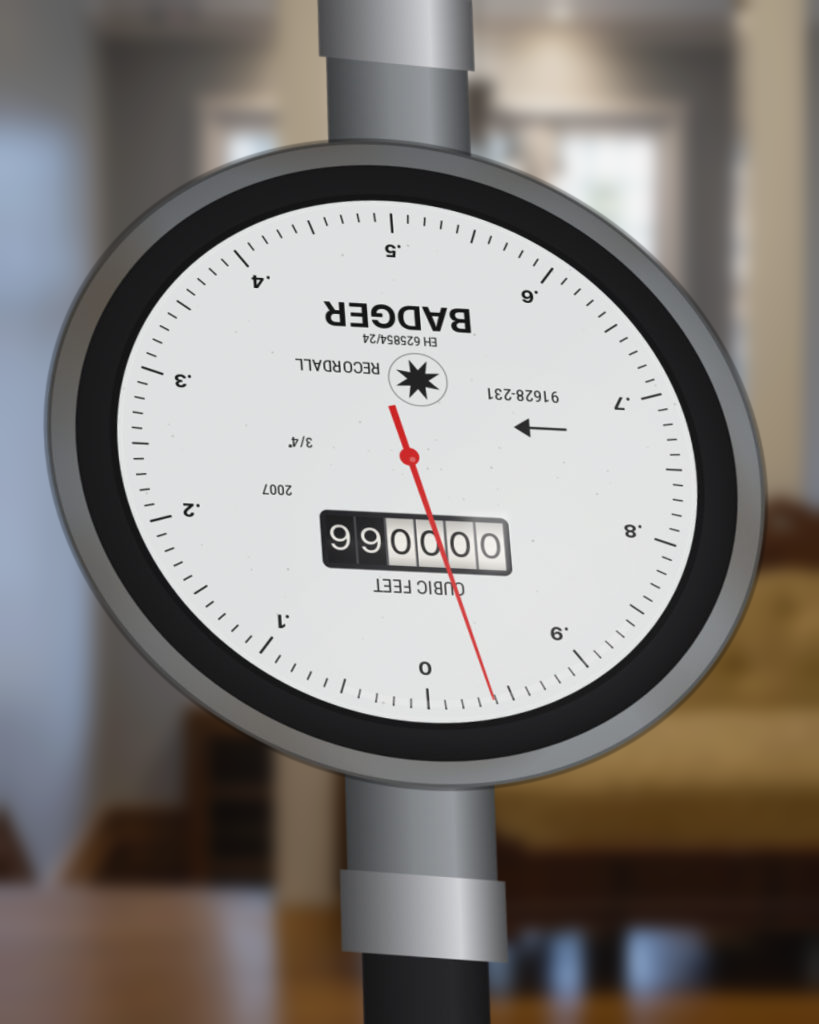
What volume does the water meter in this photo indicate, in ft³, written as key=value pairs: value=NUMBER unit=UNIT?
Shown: value=65.96 unit=ft³
